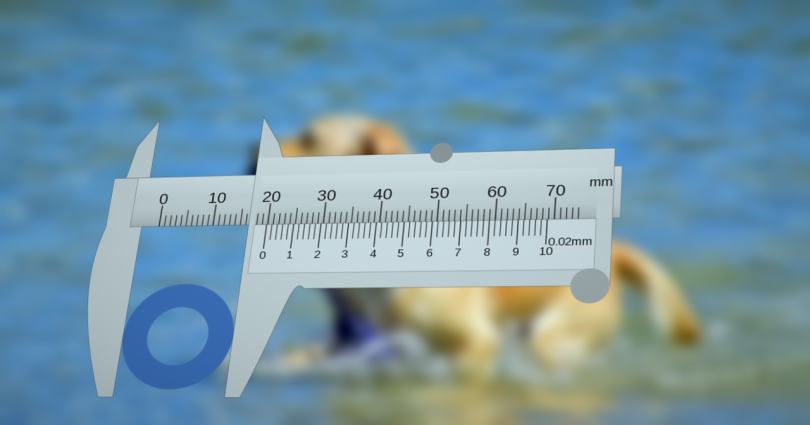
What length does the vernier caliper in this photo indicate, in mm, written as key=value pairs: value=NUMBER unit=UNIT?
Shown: value=19.8 unit=mm
